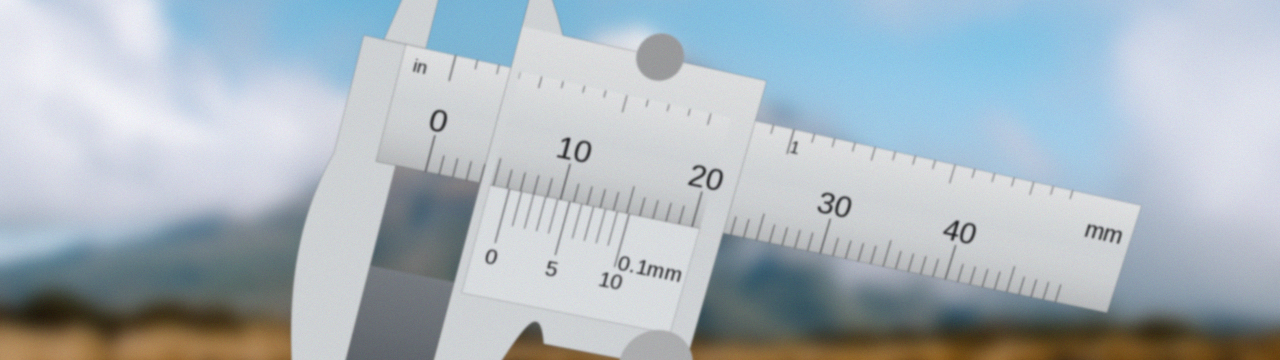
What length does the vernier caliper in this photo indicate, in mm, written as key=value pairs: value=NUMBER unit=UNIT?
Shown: value=6.2 unit=mm
